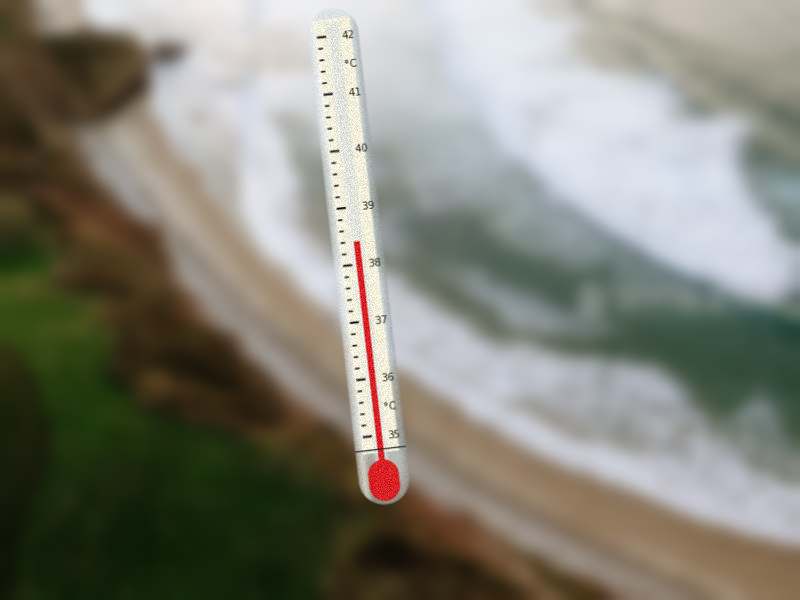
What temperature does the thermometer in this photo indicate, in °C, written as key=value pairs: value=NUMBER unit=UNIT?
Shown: value=38.4 unit=°C
